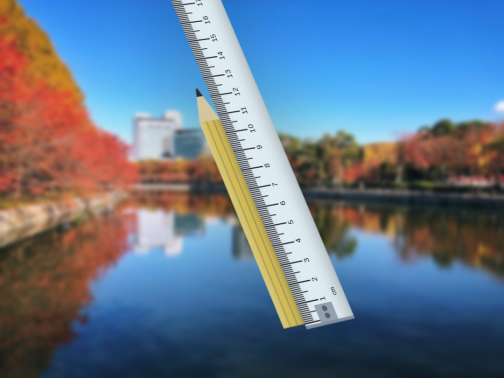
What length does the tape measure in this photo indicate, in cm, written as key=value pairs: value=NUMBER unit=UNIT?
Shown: value=12.5 unit=cm
